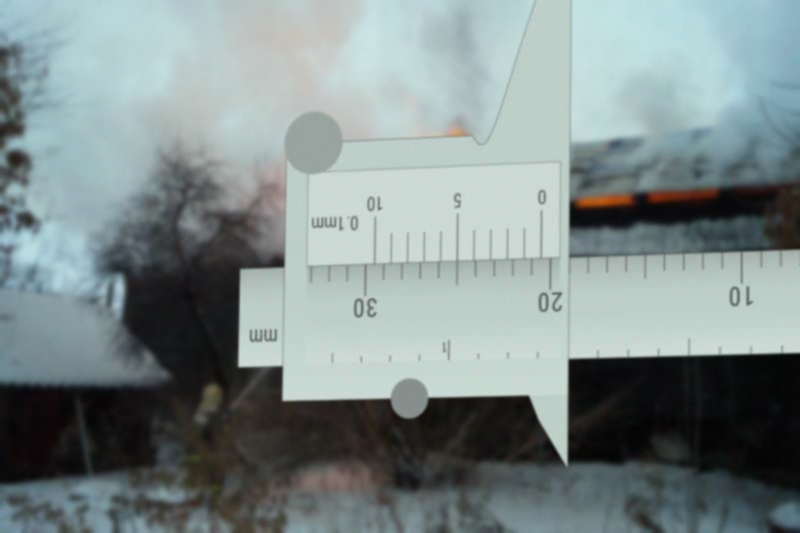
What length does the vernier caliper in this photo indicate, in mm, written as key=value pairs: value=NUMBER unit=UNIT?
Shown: value=20.5 unit=mm
